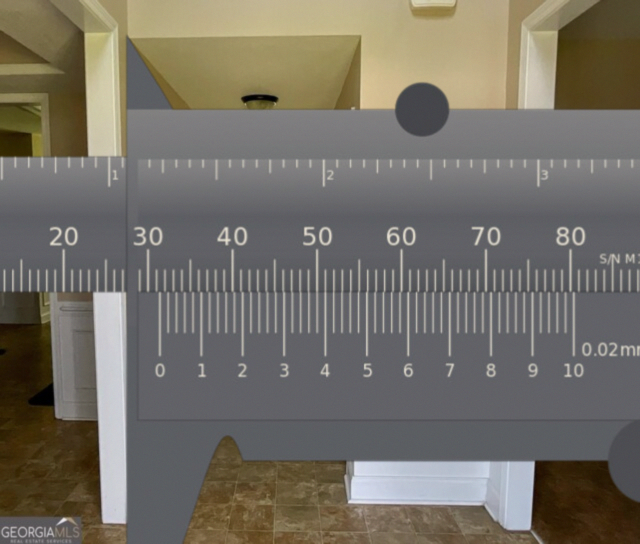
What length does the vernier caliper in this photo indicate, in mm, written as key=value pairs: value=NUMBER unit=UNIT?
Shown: value=31.4 unit=mm
